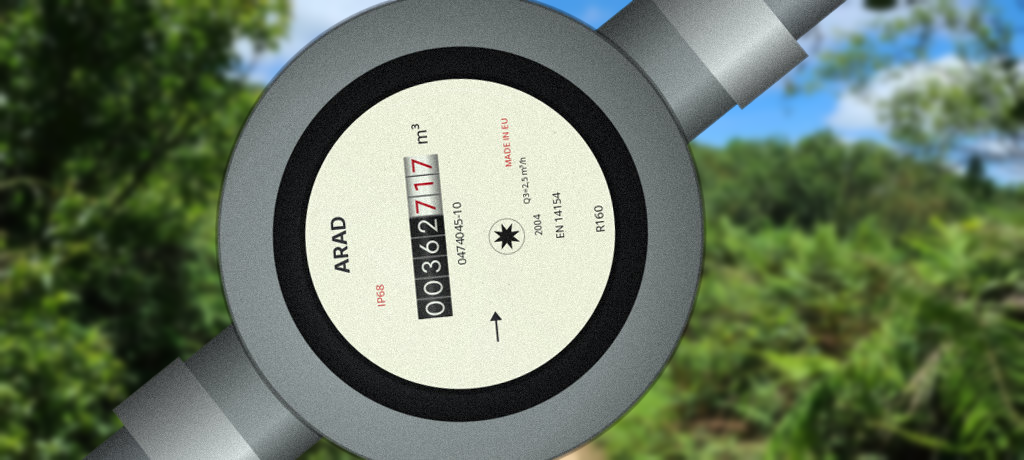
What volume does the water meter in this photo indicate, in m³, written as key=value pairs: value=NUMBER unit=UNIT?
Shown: value=362.717 unit=m³
